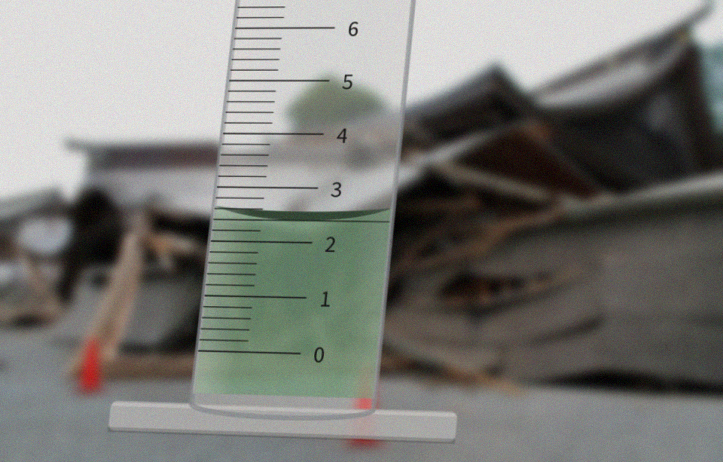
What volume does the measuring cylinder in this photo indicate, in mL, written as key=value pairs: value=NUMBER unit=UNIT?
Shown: value=2.4 unit=mL
